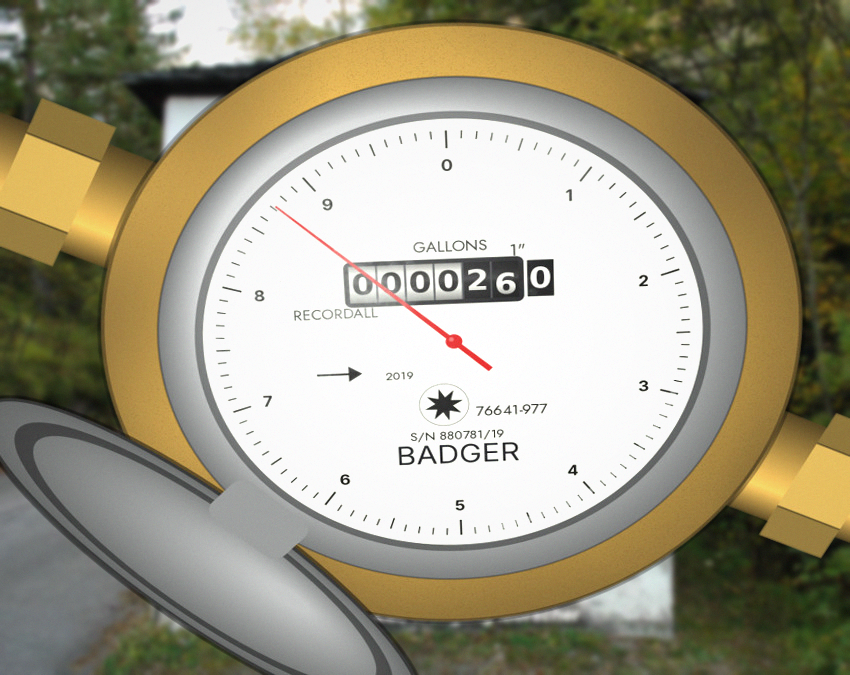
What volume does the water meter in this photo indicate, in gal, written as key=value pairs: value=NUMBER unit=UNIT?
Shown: value=258.7 unit=gal
